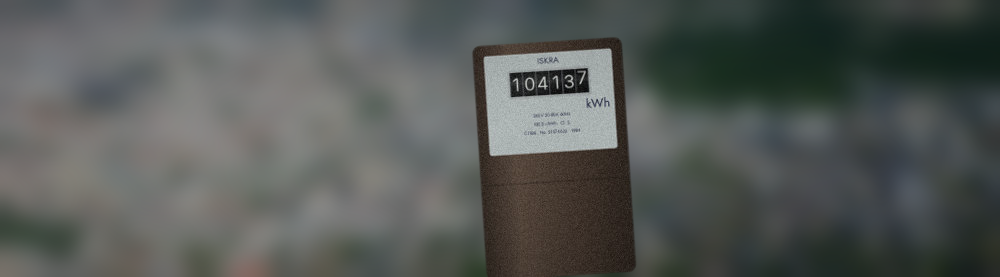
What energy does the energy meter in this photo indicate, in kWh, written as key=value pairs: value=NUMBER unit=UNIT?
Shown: value=104137 unit=kWh
